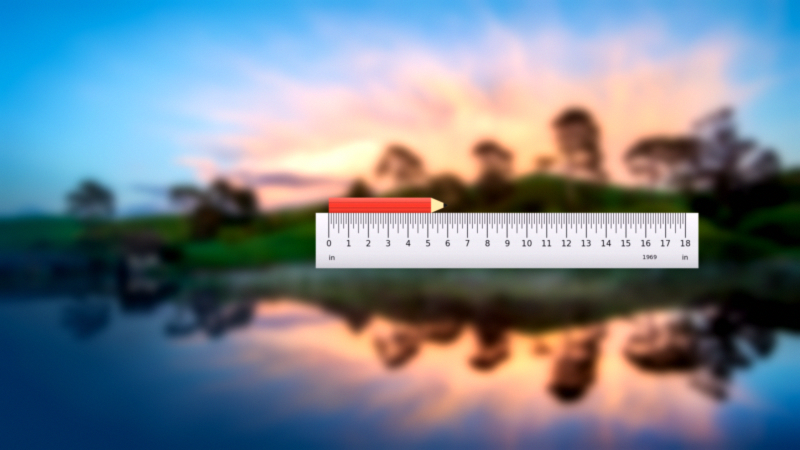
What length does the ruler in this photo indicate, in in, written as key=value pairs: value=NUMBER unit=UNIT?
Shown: value=6 unit=in
